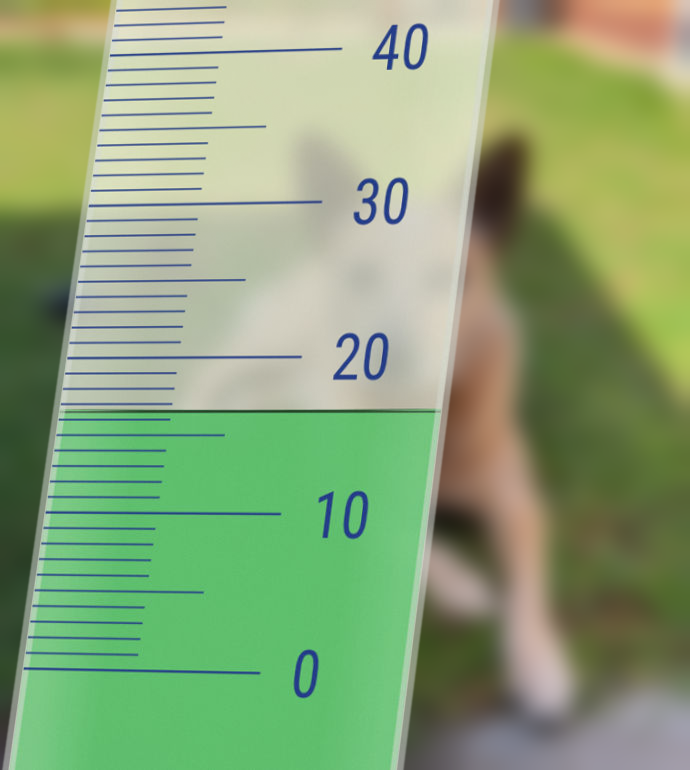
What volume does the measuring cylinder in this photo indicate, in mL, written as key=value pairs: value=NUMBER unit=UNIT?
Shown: value=16.5 unit=mL
